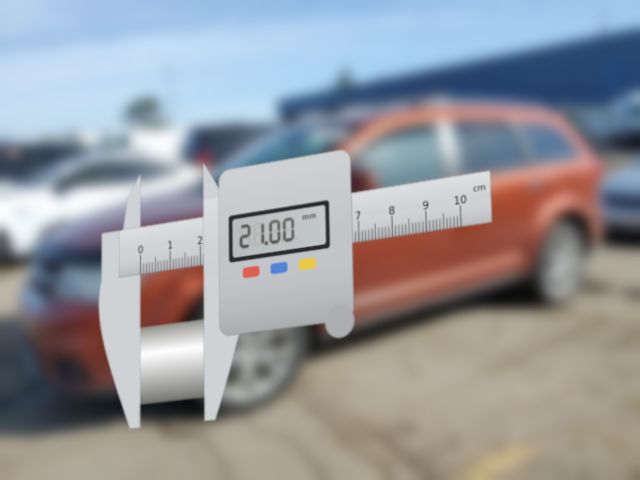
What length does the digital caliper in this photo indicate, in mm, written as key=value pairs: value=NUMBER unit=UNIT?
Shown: value=21.00 unit=mm
